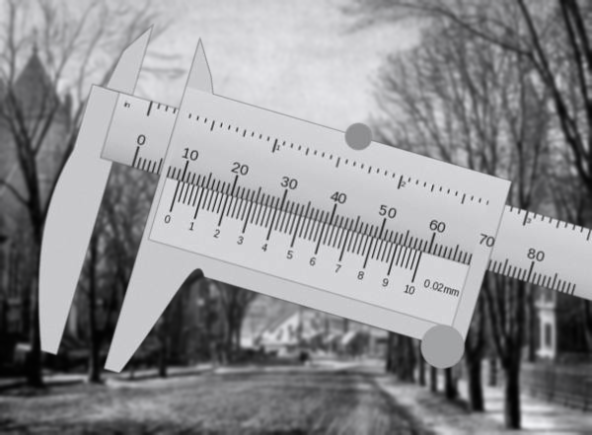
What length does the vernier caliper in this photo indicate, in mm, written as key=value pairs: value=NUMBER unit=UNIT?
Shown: value=9.5 unit=mm
